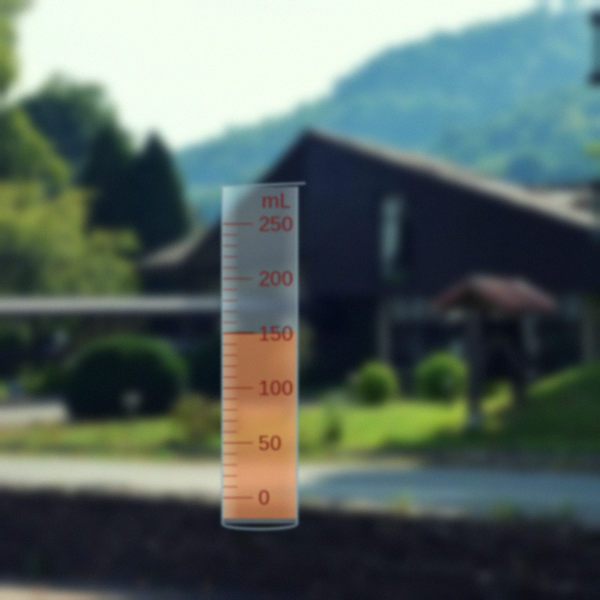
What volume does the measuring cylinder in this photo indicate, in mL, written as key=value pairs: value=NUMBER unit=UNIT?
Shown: value=150 unit=mL
